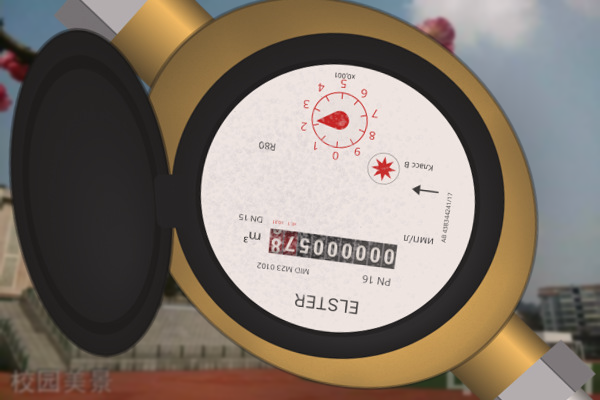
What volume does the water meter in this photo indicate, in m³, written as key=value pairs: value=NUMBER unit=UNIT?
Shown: value=5.782 unit=m³
